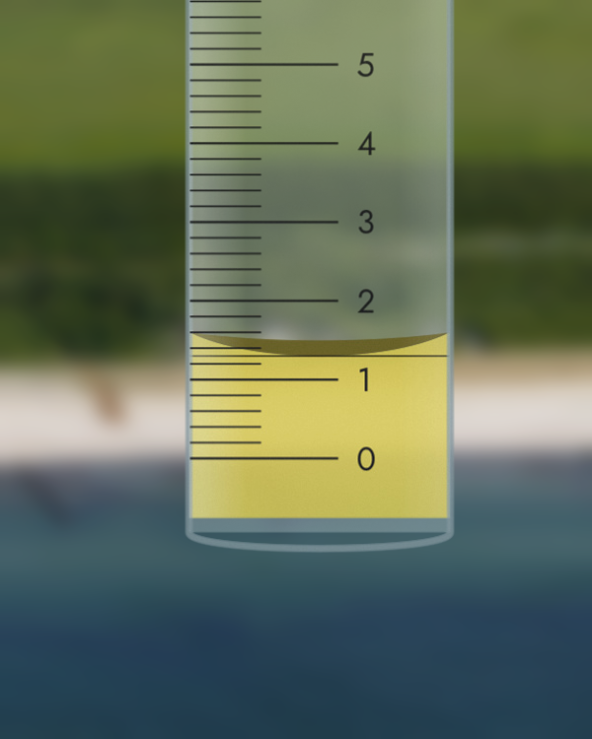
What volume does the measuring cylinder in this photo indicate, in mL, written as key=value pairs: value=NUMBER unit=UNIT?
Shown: value=1.3 unit=mL
